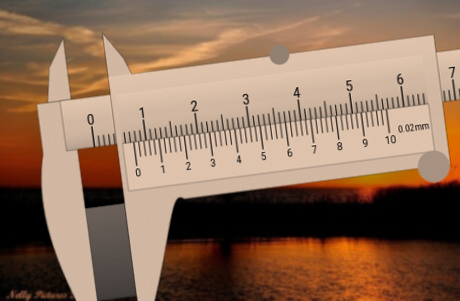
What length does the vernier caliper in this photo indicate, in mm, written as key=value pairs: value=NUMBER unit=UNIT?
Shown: value=7.6 unit=mm
